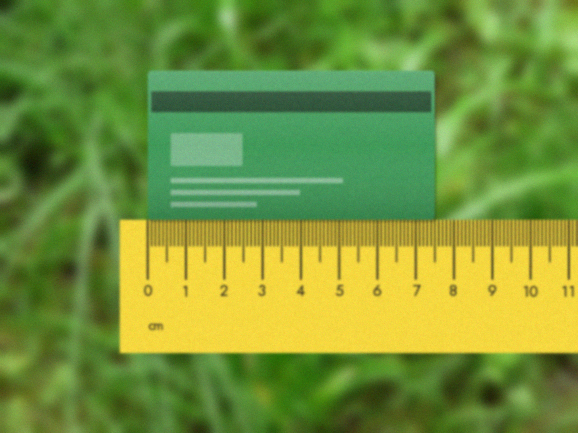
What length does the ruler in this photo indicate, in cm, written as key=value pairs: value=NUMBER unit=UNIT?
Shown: value=7.5 unit=cm
